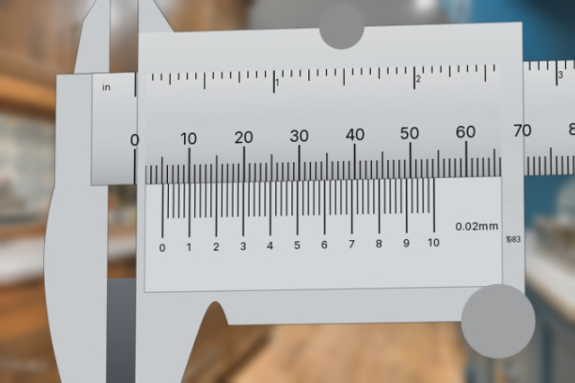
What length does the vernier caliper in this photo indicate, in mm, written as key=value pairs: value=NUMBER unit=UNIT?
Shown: value=5.2 unit=mm
